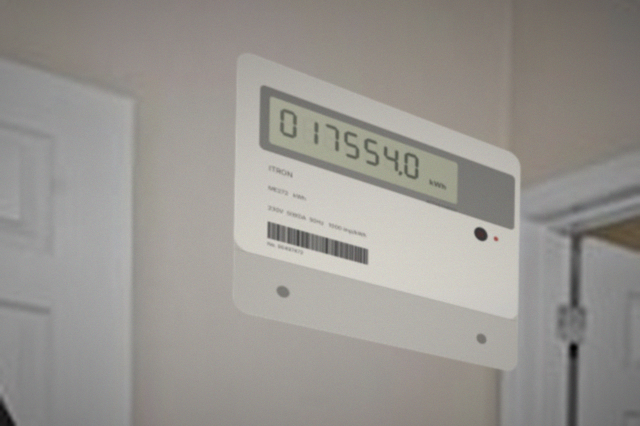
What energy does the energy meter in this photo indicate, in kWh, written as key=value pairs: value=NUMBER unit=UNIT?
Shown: value=17554.0 unit=kWh
